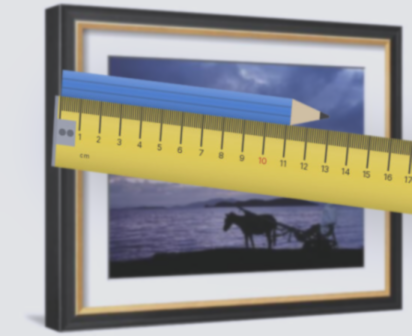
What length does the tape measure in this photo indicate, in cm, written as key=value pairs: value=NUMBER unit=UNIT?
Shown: value=13 unit=cm
